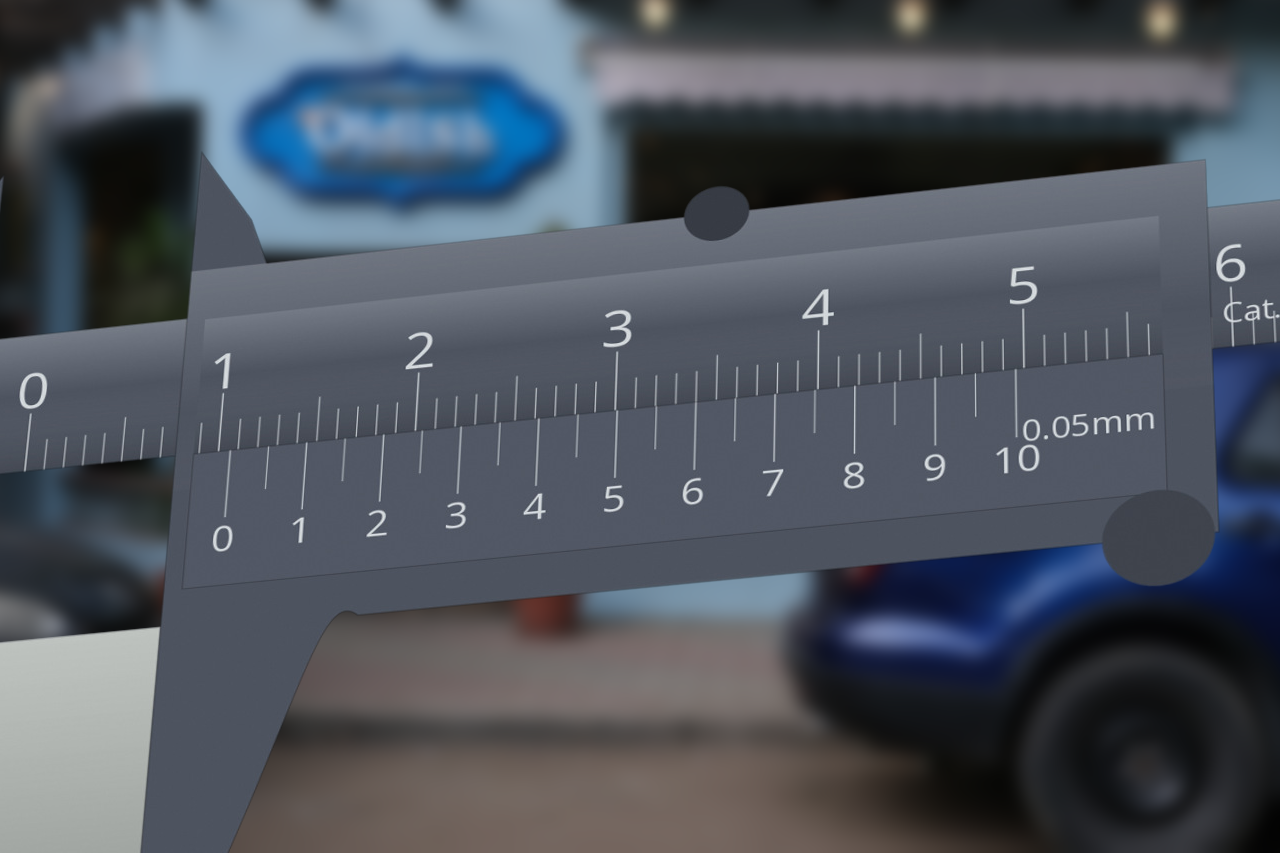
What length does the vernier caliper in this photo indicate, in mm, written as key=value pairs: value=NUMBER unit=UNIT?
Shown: value=10.6 unit=mm
